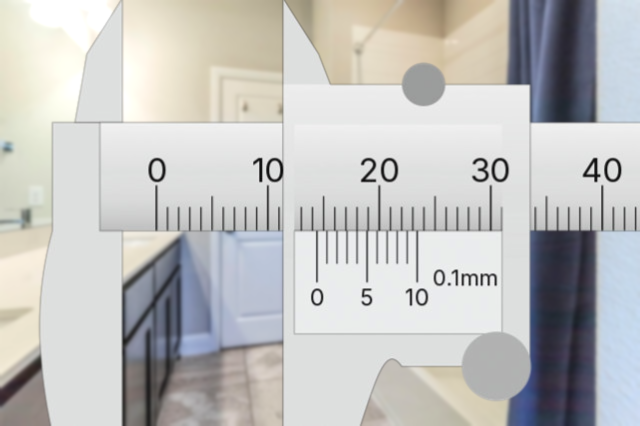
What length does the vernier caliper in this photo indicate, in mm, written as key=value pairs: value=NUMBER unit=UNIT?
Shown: value=14.4 unit=mm
